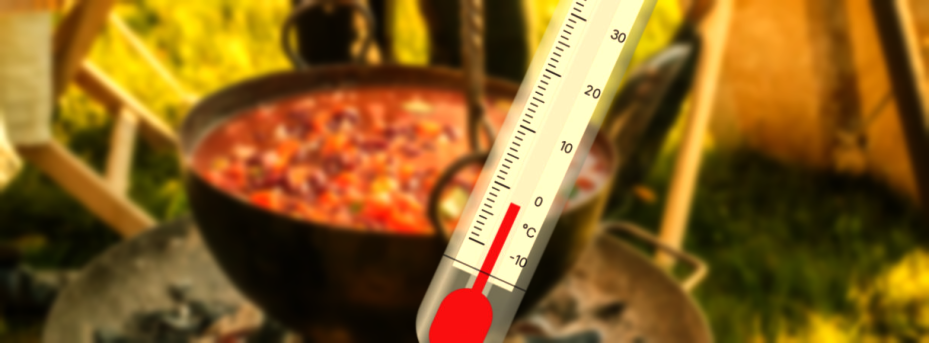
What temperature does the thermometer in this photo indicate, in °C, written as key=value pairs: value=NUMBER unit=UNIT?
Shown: value=-2 unit=°C
